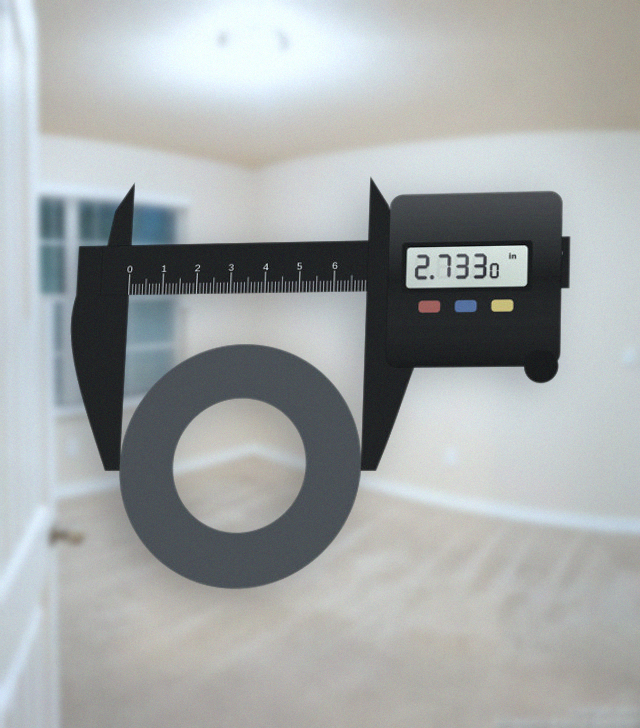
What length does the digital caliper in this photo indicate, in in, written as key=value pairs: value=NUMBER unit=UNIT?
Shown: value=2.7330 unit=in
